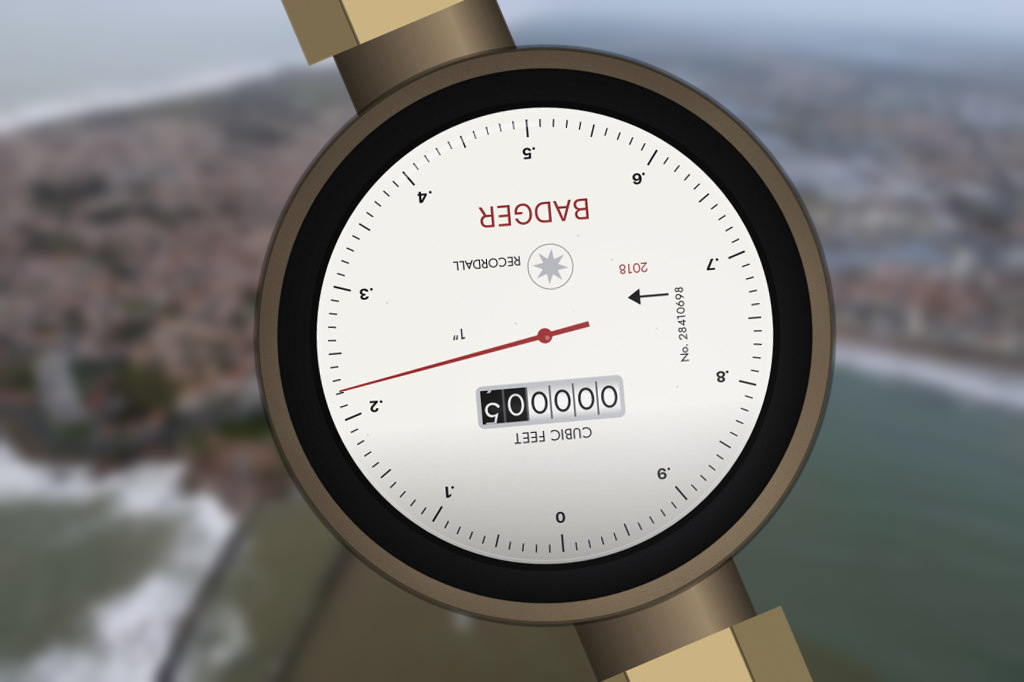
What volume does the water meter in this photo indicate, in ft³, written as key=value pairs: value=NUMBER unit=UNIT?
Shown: value=5.22 unit=ft³
